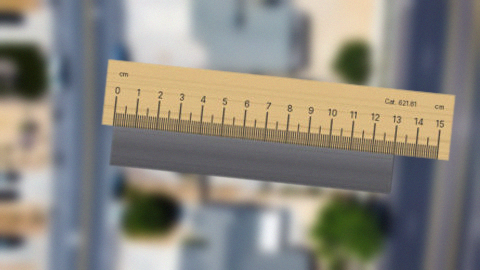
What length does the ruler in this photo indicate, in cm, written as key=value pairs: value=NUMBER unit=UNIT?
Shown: value=13 unit=cm
